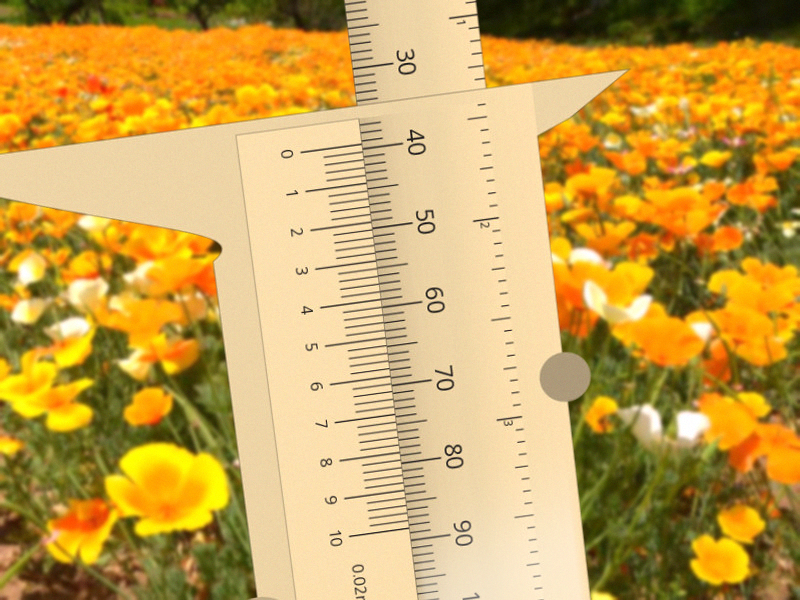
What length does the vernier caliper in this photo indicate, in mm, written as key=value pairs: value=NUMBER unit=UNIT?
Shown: value=39.4 unit=mm
